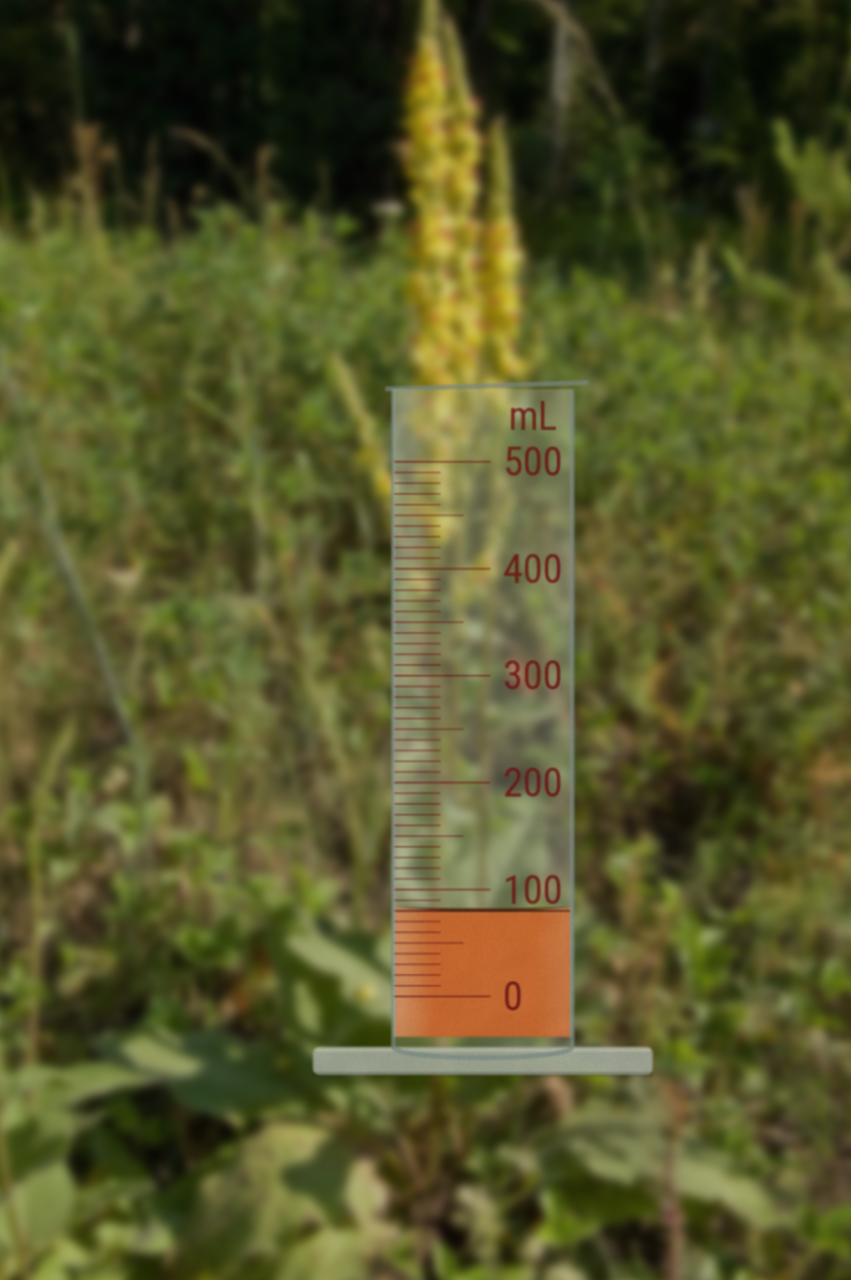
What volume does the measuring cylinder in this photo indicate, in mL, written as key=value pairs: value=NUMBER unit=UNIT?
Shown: value=80 unit=mL
